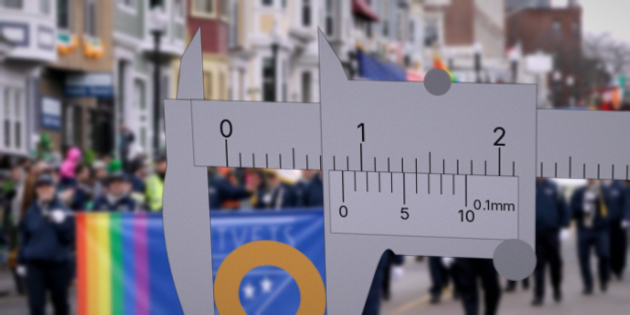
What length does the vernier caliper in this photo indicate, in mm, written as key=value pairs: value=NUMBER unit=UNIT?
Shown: value=8.6 unit=mm
